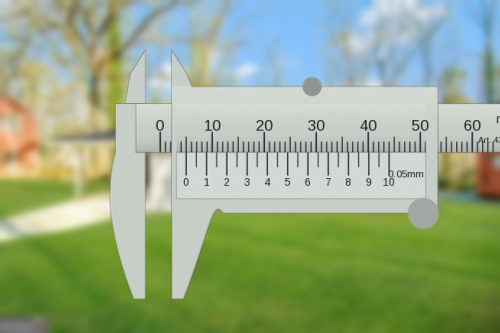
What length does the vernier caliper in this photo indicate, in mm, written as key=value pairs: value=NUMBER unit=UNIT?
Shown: value=5.0 unit=mm
